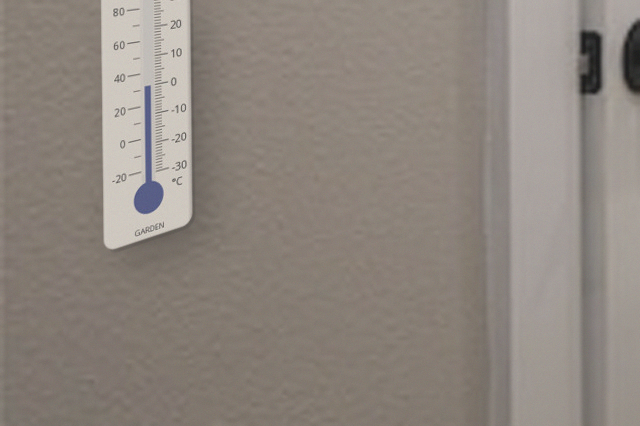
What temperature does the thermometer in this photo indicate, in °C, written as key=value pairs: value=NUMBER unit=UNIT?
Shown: value=0 unit=°C
